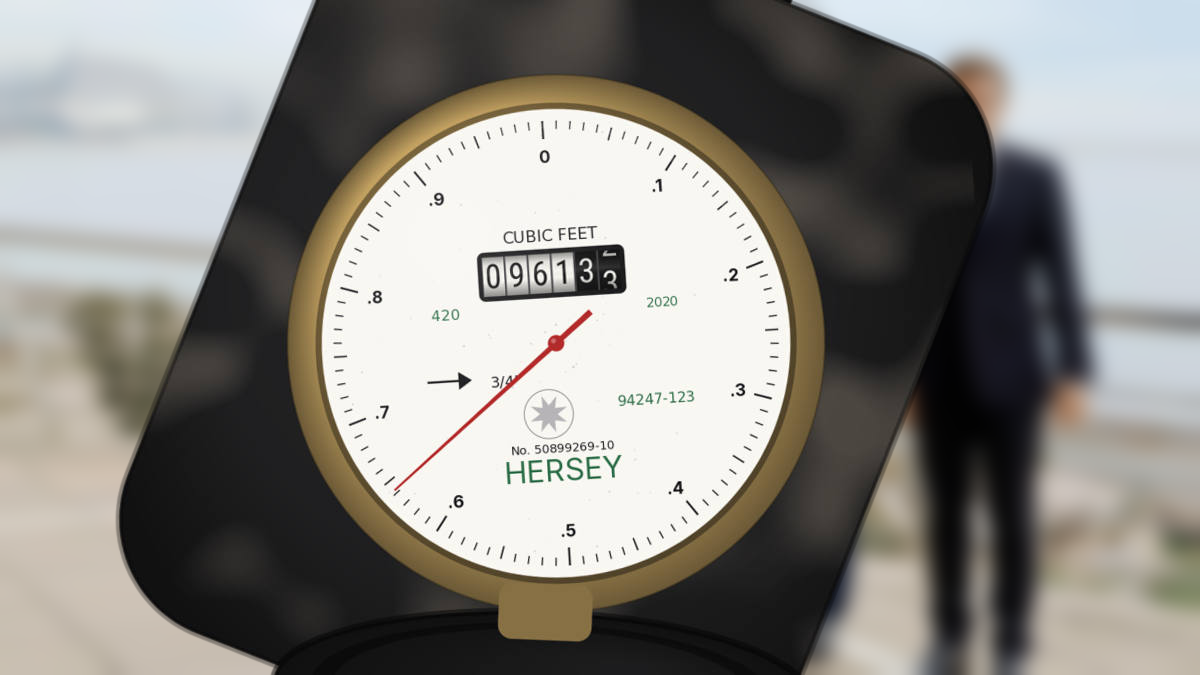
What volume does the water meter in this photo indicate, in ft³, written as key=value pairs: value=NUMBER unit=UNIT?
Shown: value=96132.64 unit=ft³
